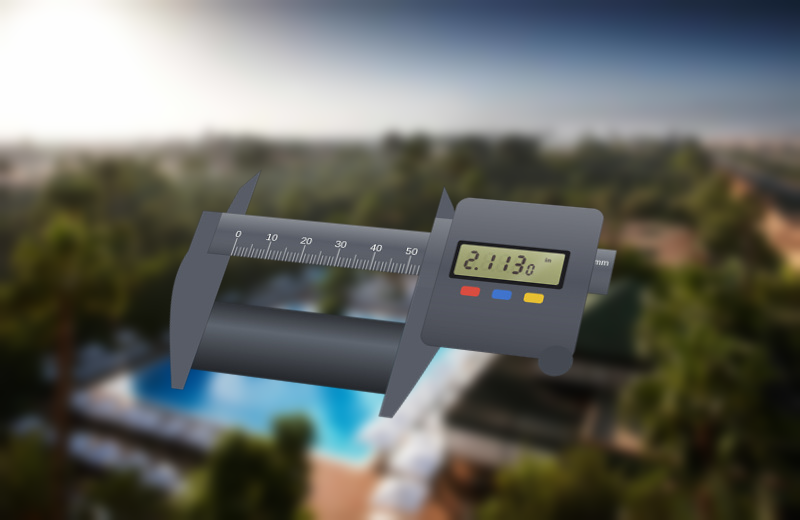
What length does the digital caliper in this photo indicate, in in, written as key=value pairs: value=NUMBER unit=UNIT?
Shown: value=2.1130 unit=in
